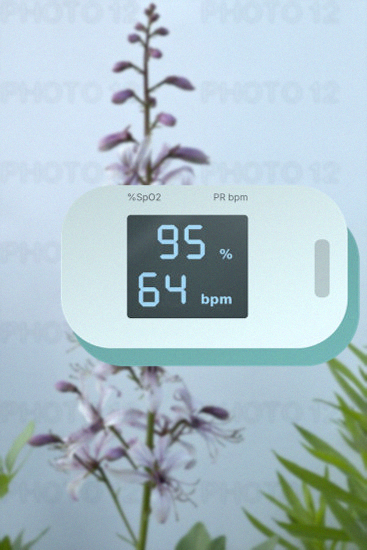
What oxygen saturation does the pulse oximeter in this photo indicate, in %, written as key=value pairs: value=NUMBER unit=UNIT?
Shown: value=95 unit=%
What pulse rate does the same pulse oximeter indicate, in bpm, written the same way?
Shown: value=64 unit=bpm
